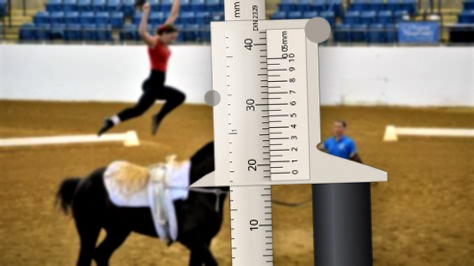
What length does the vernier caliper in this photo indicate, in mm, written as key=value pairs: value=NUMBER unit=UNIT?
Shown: value=18.6 unit=mm
